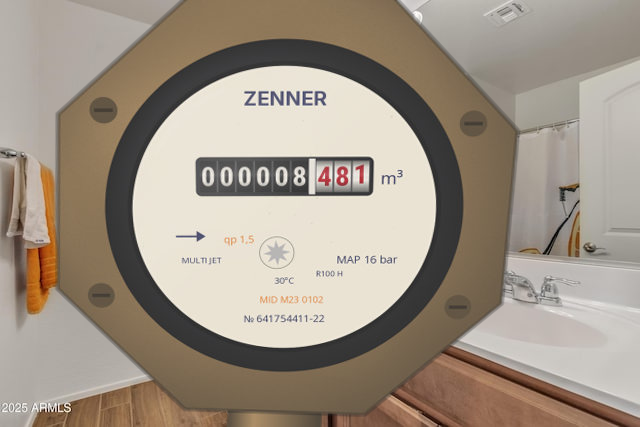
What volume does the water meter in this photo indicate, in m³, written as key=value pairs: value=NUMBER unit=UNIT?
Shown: value=8.481 unit=m³
